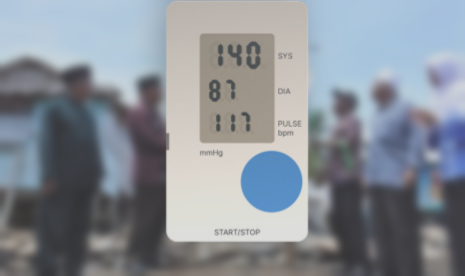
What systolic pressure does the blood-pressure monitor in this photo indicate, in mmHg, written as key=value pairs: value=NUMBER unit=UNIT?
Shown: value=140 unit=mmHg
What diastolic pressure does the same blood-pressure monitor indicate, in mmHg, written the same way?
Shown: value=87 unit=mmHg
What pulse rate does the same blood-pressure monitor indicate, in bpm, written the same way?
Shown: value=117 unit=bpm
